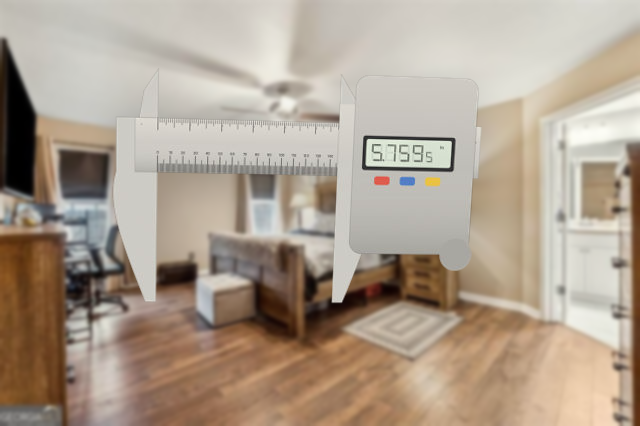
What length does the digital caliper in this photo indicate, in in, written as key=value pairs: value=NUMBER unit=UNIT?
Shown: value=5.7595 unit=in
